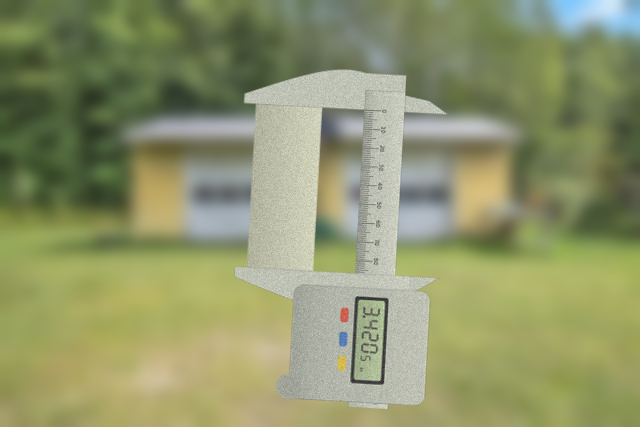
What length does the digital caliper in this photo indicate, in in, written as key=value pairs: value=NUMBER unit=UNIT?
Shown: value=3.4205 unit=in
